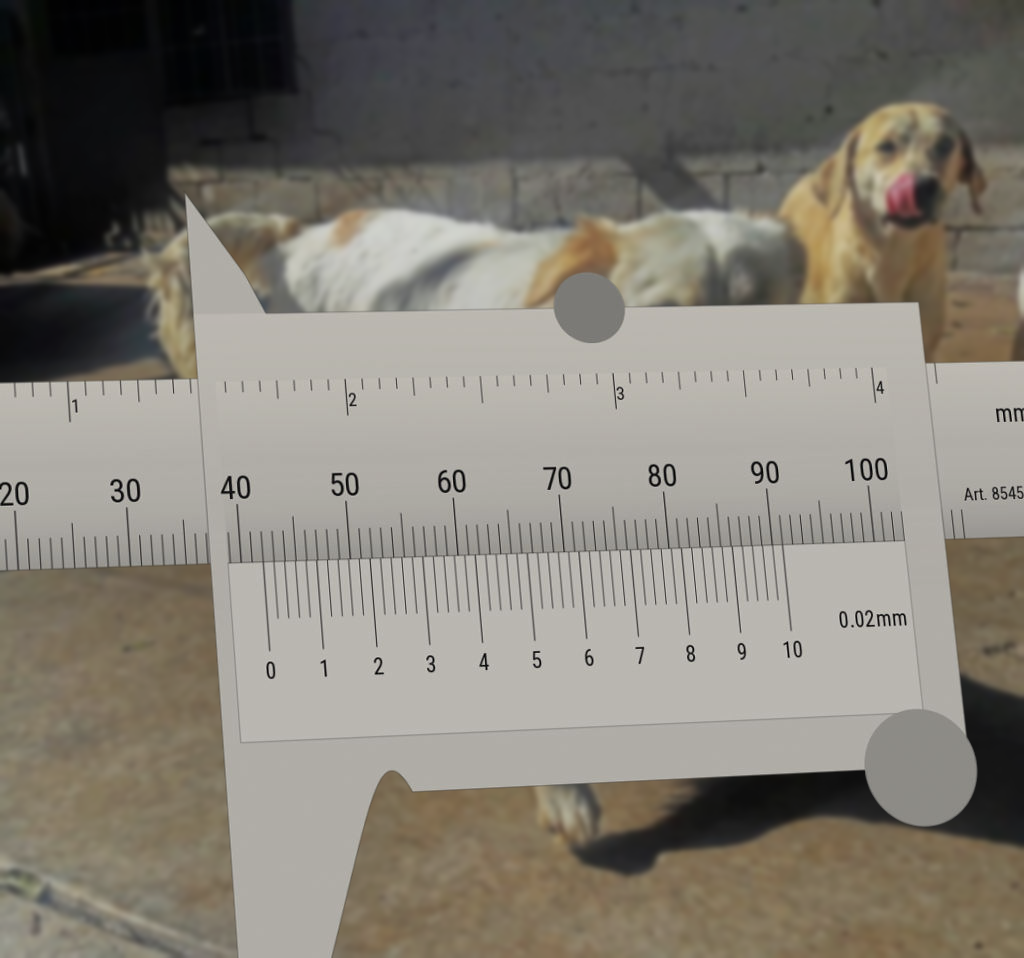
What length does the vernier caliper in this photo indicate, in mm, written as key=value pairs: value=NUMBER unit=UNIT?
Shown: value=42.0 unit=mm
